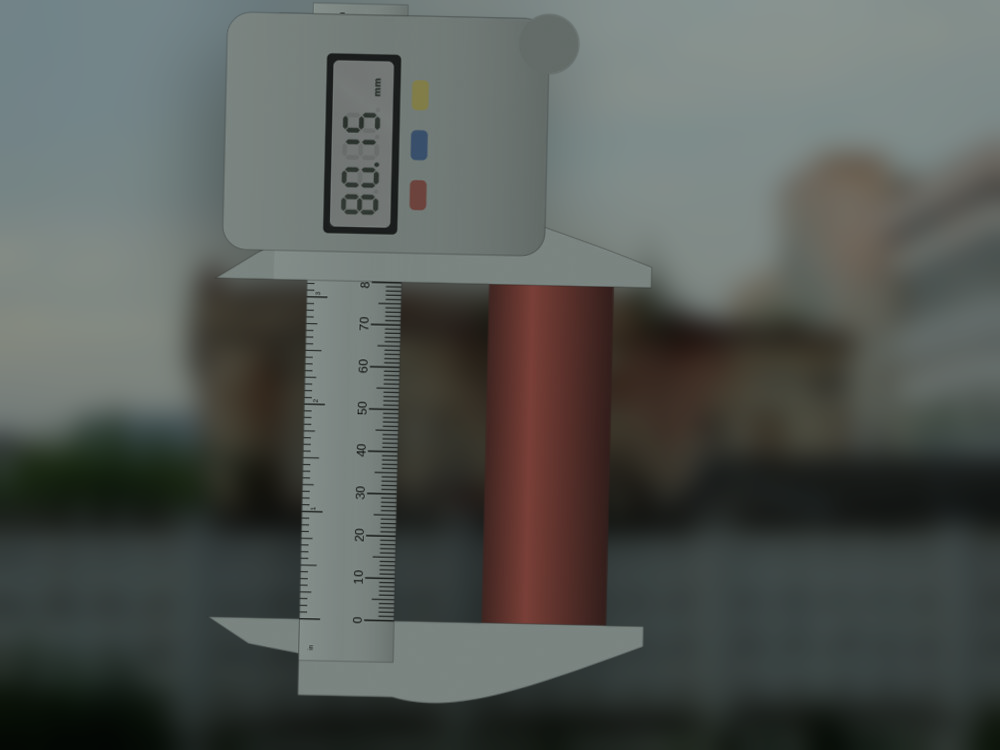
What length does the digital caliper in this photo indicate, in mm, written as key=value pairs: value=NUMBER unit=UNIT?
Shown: value=80.15 unit=mm
